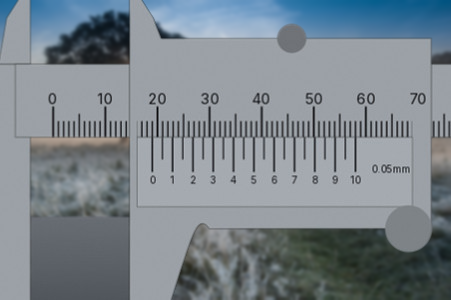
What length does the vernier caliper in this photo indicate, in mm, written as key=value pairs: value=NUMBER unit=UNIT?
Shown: value=19.0 unit=mm
